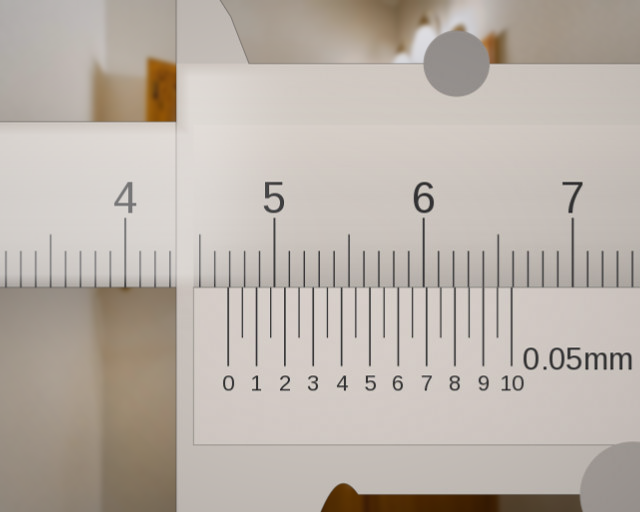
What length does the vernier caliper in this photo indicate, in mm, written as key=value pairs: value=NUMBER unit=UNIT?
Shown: value=46.9 unit=mm
